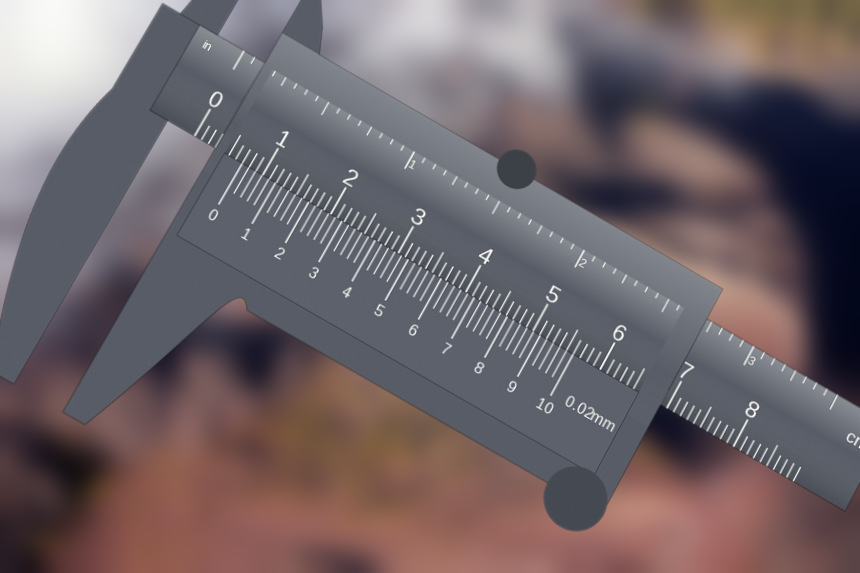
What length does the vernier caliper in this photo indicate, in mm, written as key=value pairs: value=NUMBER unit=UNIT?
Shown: value=7.0 unit=mm
